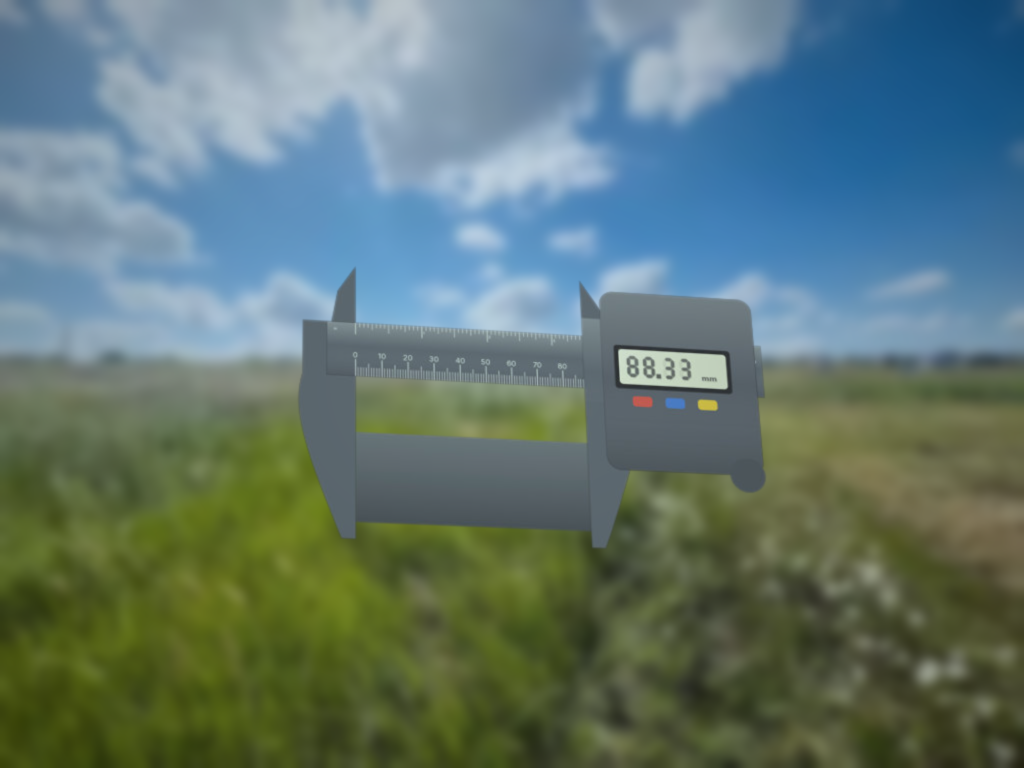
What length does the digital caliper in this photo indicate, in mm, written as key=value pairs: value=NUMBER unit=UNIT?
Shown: value=88.33 unit=mm
